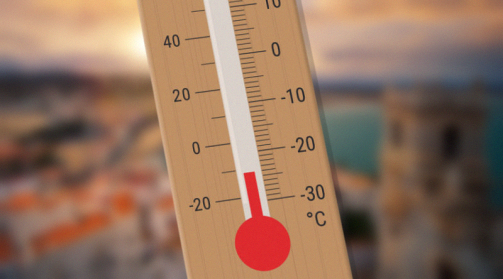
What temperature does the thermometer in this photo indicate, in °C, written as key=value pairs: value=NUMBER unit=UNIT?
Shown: value=-24 unit=°C
